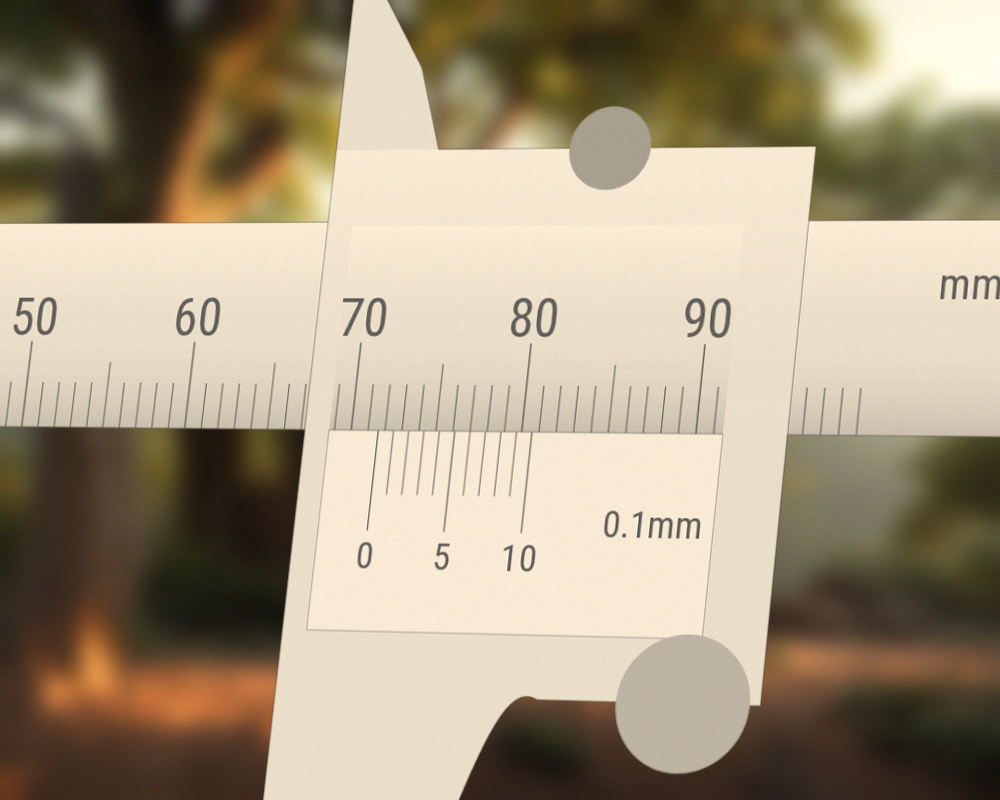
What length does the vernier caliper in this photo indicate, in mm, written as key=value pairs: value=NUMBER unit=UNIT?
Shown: value=71.6 unit=mm
